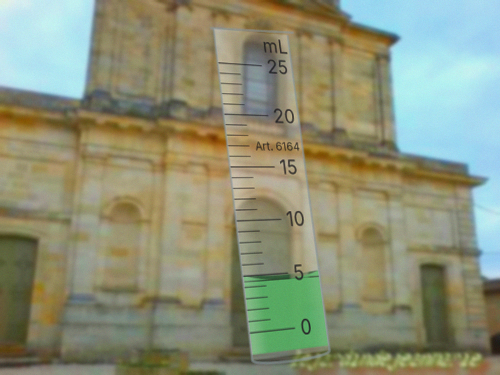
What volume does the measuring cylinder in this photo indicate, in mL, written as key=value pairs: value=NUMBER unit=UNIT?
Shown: value=4.5 unit=mL
